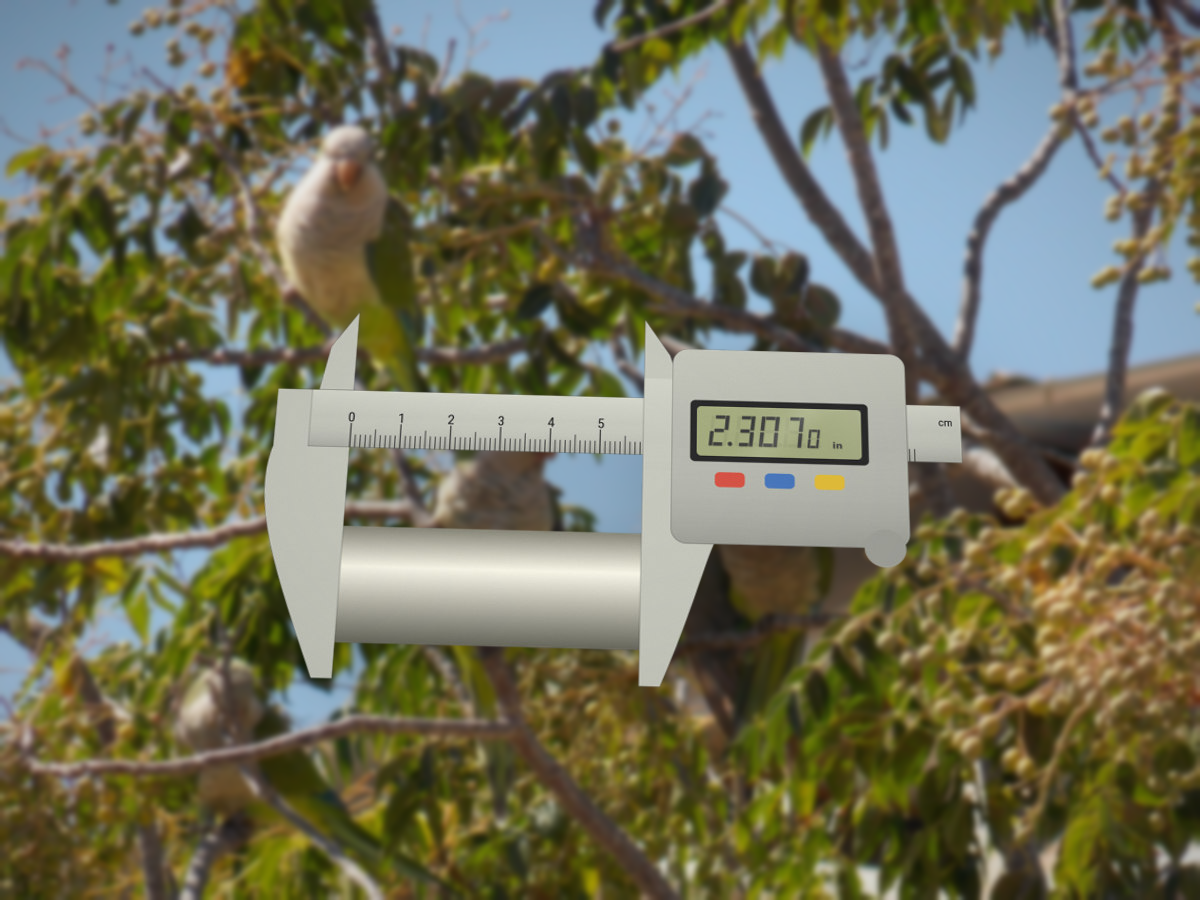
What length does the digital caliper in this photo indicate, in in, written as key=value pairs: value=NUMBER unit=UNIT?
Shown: value=2.3070 unit=in
